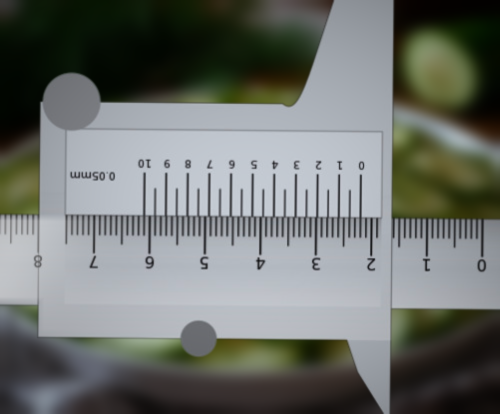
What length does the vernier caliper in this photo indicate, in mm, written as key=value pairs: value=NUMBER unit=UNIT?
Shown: value=22.0 unit=mm
